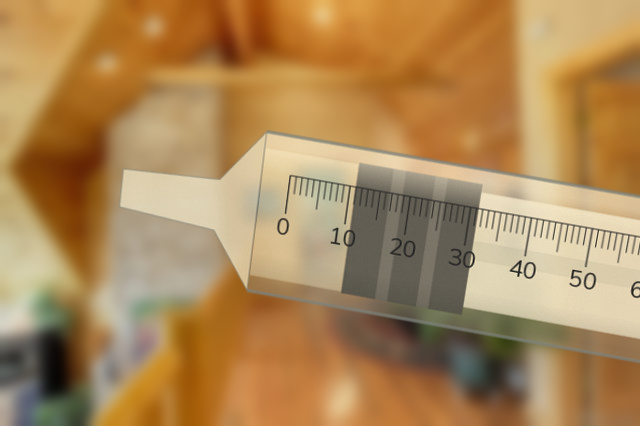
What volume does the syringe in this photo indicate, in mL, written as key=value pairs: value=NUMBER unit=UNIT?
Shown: value=11 unit=mL
